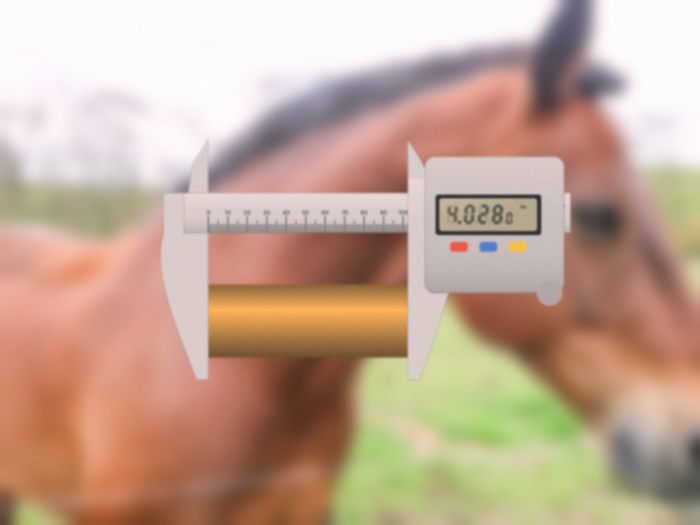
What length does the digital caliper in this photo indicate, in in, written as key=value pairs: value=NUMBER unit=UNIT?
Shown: value=4.0280 unit=in
